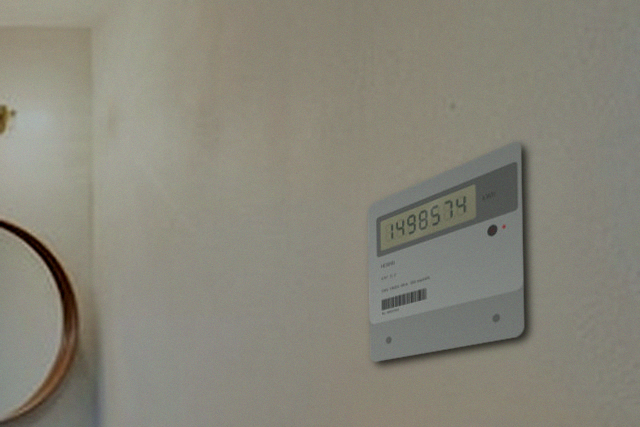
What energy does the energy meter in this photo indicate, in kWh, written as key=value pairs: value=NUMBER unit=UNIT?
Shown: value=1498574 unit=kWh
